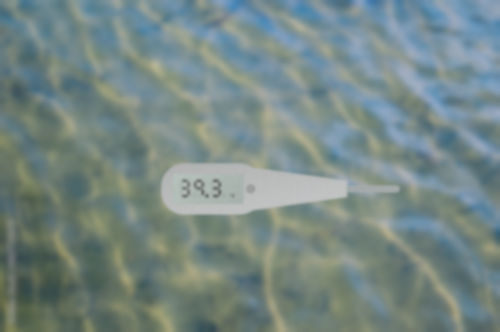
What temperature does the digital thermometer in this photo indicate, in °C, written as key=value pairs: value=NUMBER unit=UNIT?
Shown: value=39.3 unit=°C
